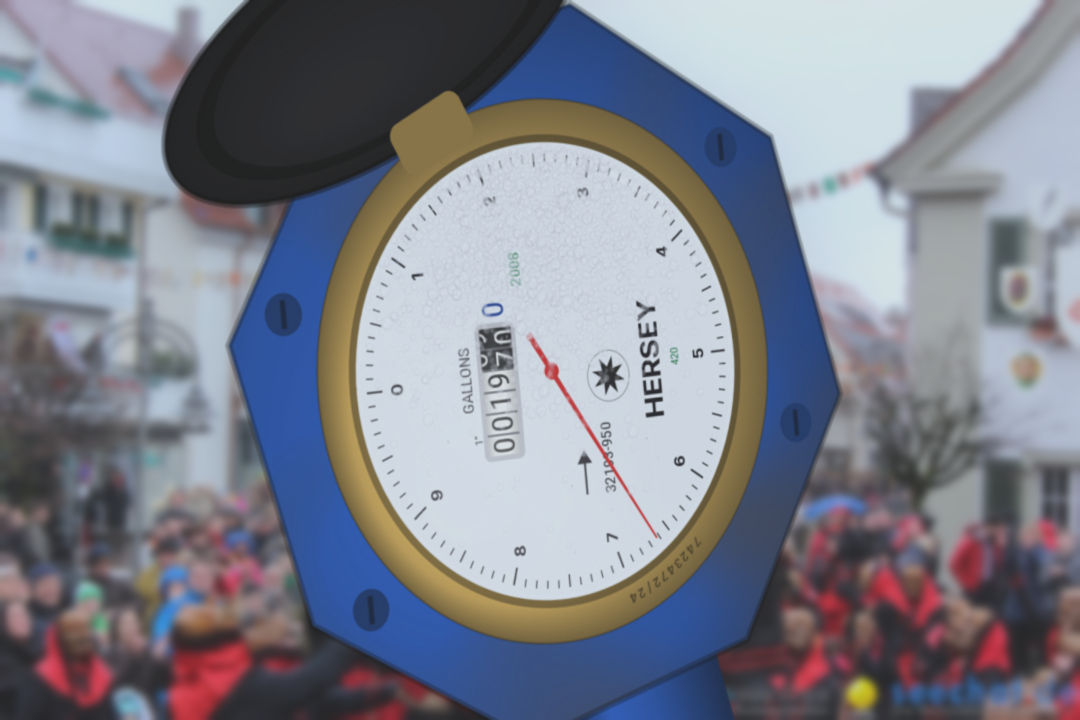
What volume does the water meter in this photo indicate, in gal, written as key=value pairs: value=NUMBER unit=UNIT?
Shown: value=19696.6 unit=gal
